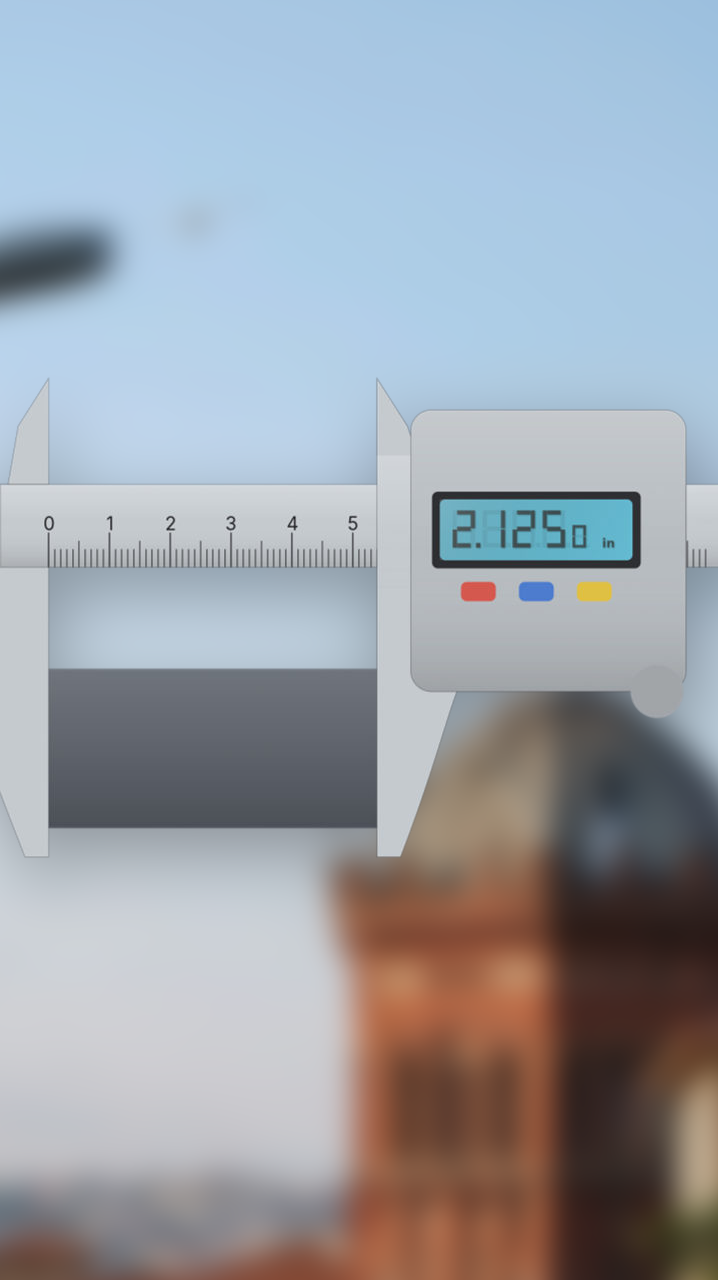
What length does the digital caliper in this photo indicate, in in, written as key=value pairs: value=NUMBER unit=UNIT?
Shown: value=2.1250 unit=in
